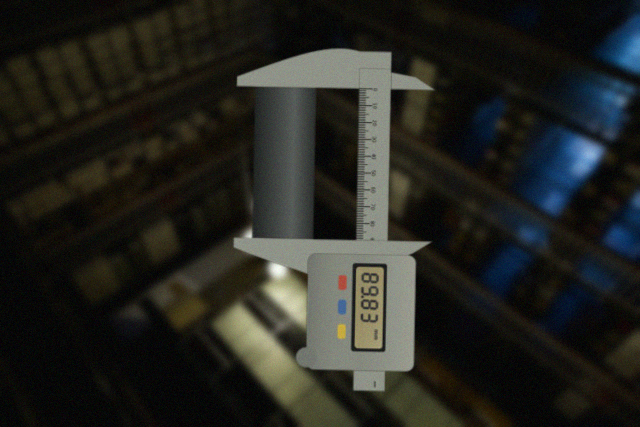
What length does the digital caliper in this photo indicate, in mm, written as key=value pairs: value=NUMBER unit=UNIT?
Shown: value=89.83 unit=mm
